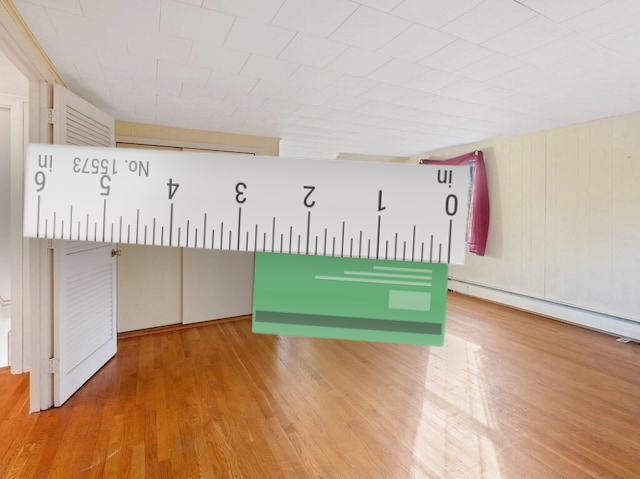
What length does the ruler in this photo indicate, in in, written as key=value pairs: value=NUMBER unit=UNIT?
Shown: value=2.75 unit=in
